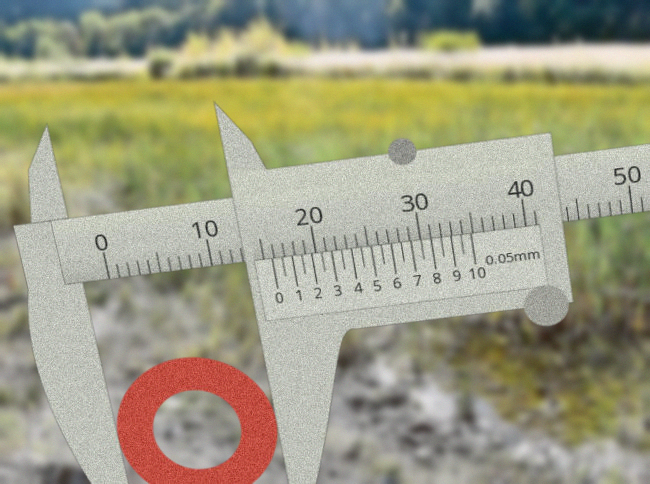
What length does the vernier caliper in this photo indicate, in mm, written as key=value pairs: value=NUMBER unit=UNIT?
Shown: value=15.8 unit=mm
